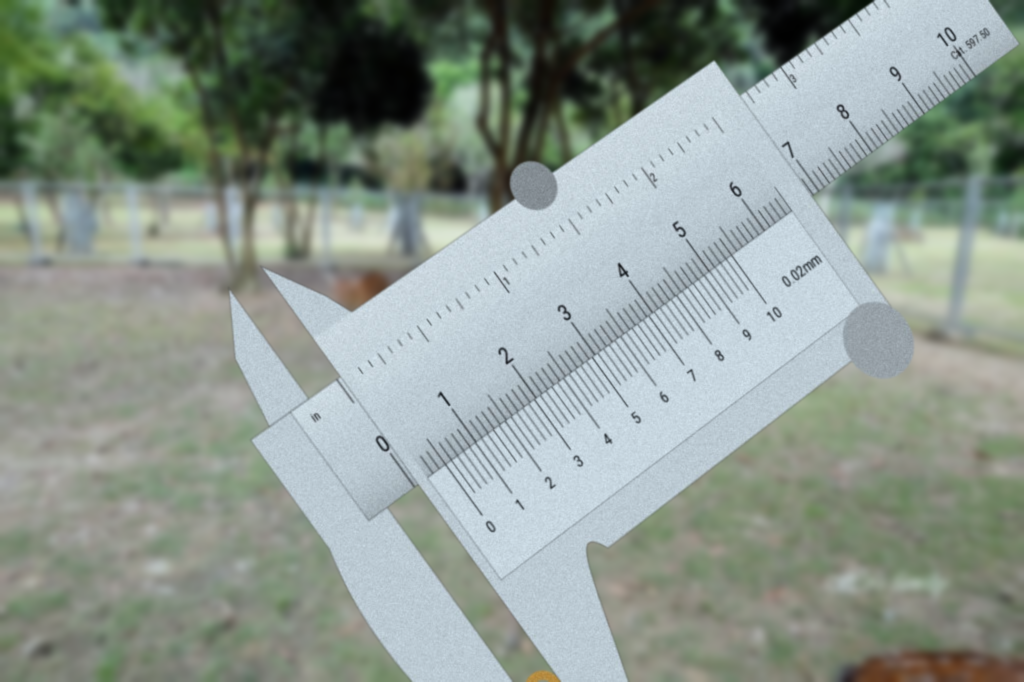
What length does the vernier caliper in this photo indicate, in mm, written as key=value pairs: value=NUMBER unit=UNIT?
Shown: value=5.0 unit=mm
